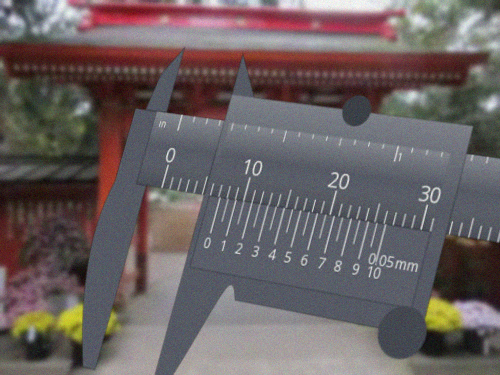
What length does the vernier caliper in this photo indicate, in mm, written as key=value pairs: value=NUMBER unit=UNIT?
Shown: value=7.2 unit=mm
